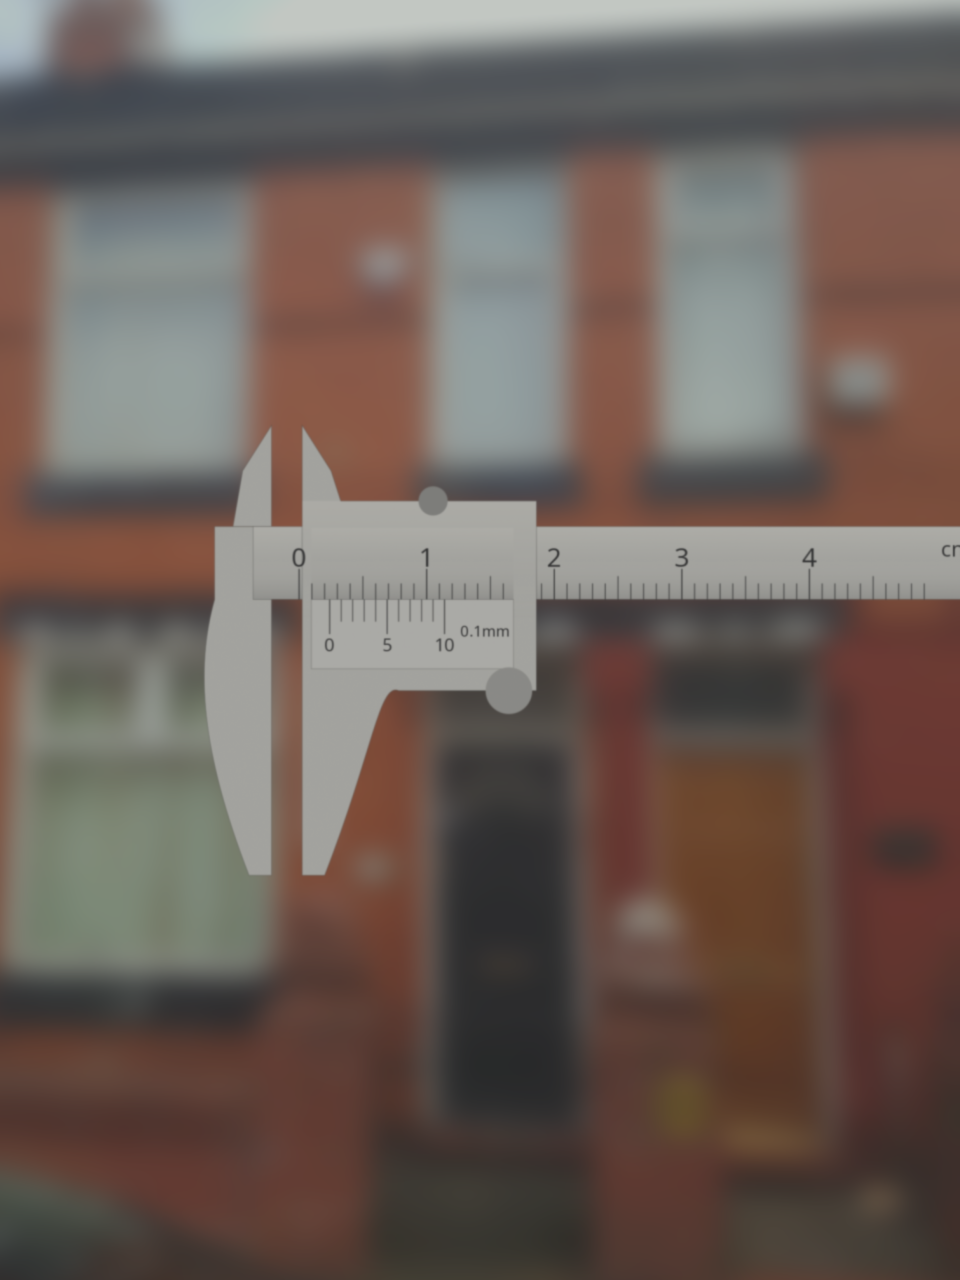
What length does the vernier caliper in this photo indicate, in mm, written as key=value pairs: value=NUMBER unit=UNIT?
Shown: value=2.4 unit=mm
